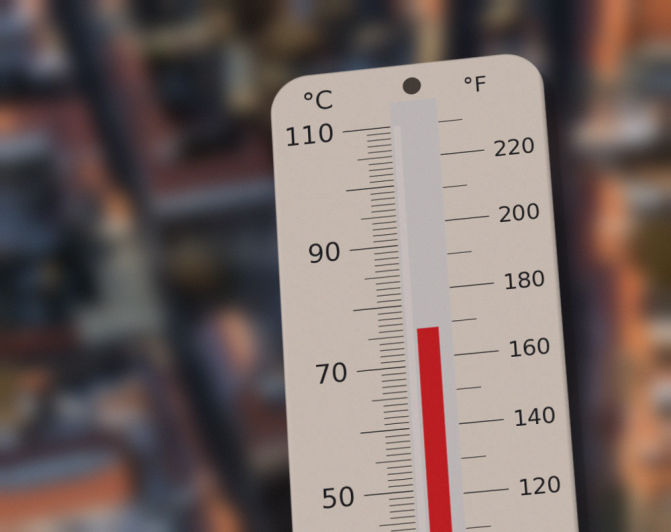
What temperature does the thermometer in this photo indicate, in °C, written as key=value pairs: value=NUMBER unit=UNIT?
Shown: value=76 unit=°C
